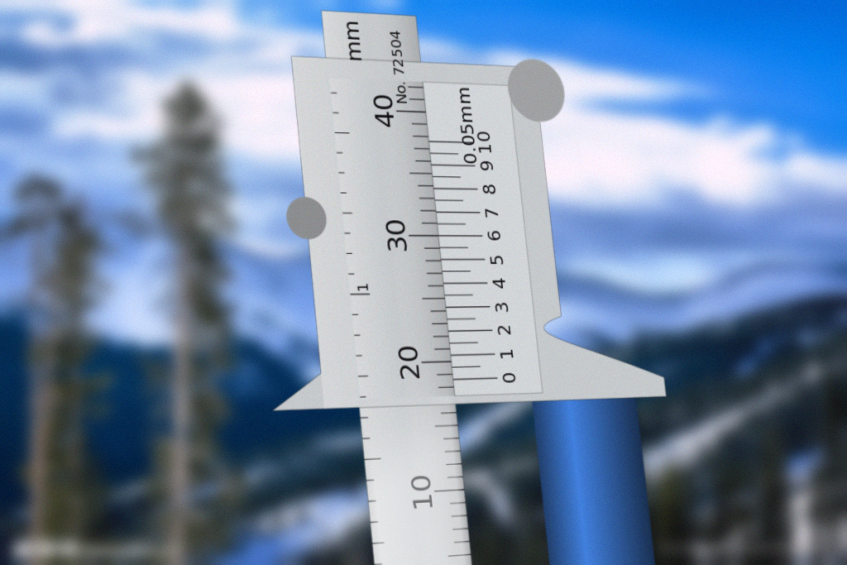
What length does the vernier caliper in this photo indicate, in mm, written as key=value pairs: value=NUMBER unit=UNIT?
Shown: value=18.6 unit=mm
